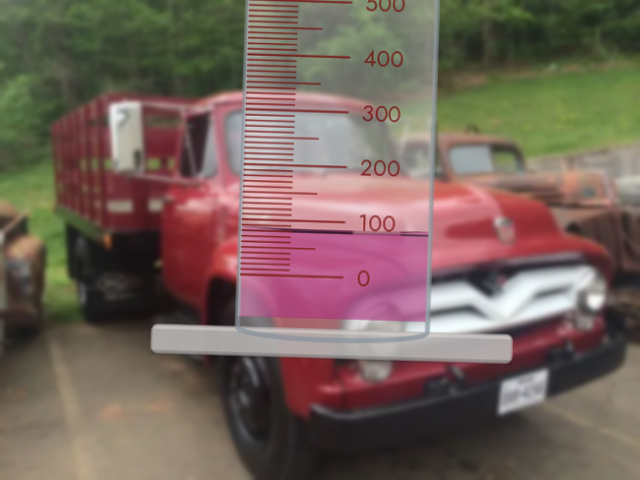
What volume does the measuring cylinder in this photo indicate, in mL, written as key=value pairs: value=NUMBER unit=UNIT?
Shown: value=80 unit=mL
